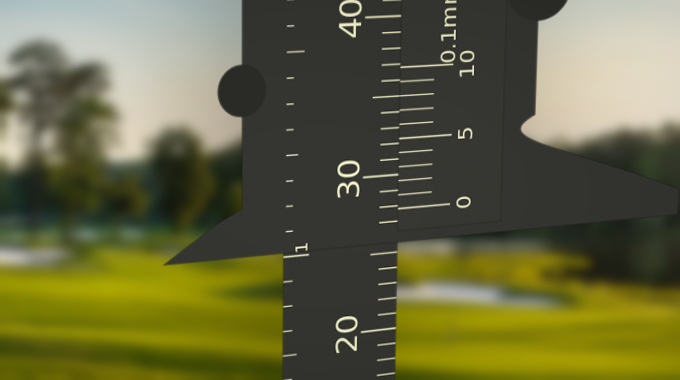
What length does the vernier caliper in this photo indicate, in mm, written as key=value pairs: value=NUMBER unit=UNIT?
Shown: value=27.8 unit=mm
